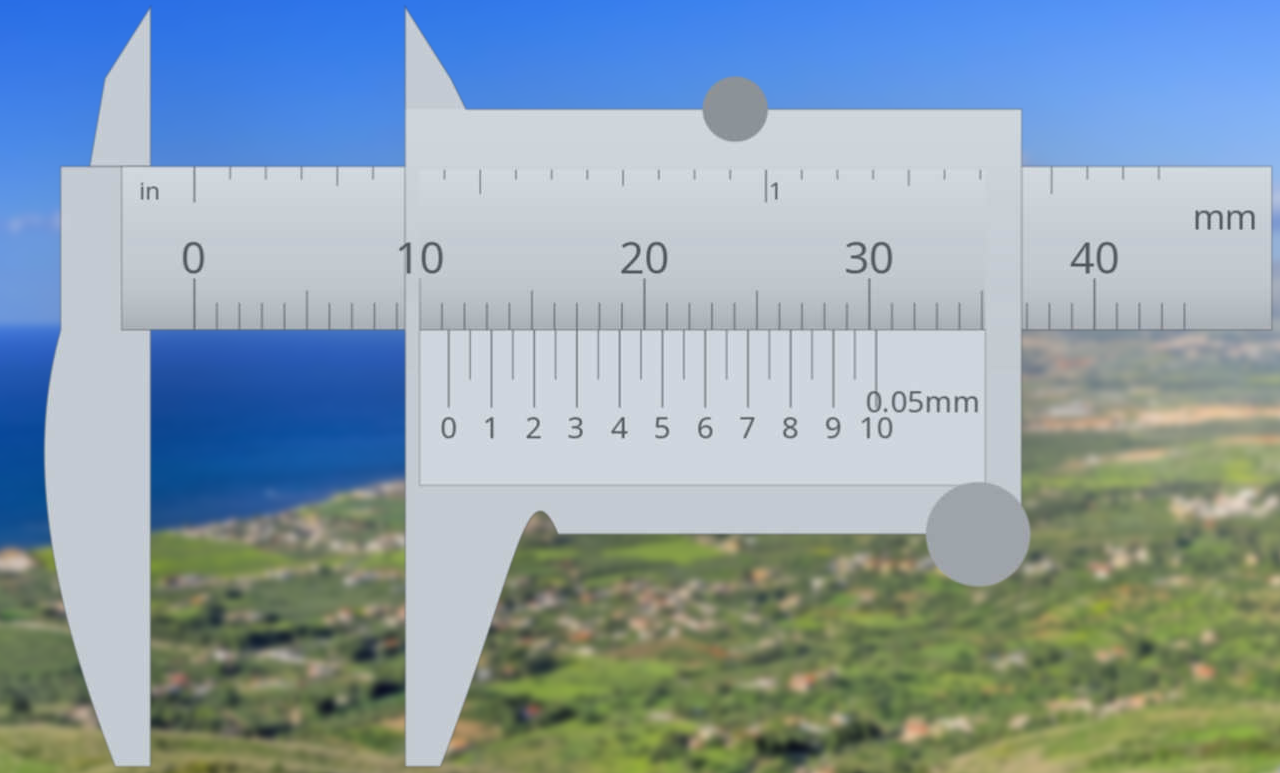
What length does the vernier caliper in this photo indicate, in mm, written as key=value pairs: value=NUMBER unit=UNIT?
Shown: value=11.3 unit=mm
